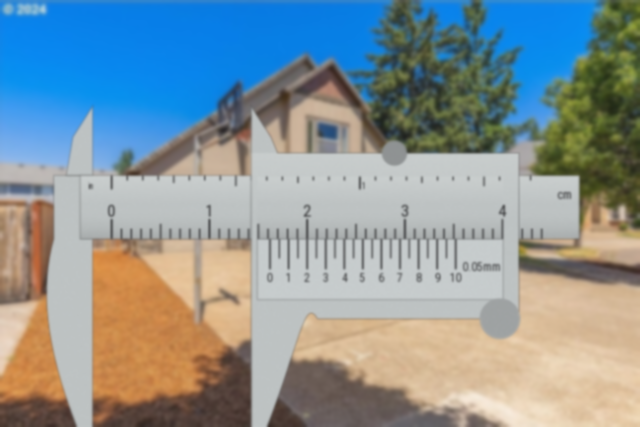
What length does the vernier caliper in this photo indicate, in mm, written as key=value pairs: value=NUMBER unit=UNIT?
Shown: value=16.2 unit=mm
